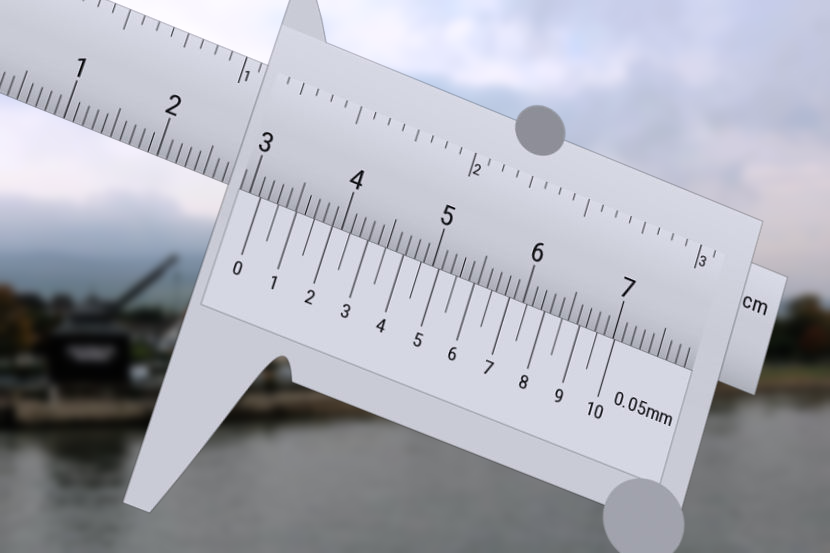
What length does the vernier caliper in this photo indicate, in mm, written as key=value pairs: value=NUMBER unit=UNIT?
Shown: value=31.2 unit=mm
